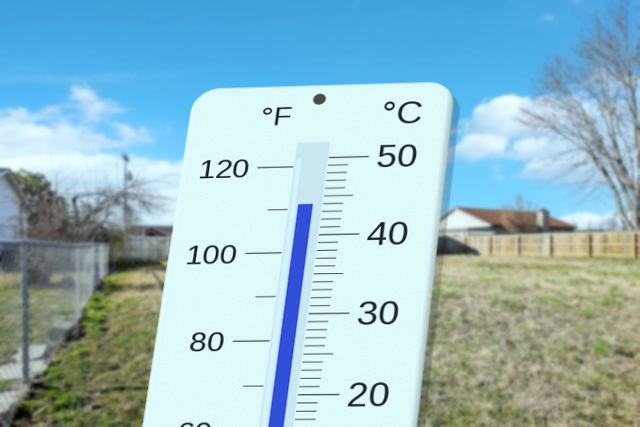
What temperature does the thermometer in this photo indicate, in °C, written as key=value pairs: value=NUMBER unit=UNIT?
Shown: value=44 unit=°C
